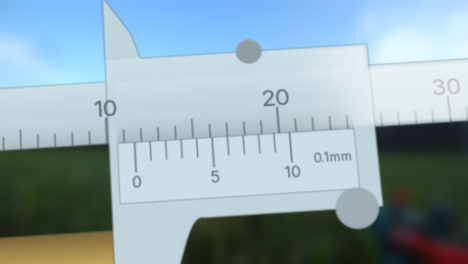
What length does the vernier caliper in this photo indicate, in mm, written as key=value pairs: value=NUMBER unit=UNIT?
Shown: value=11.6 unit=mm
